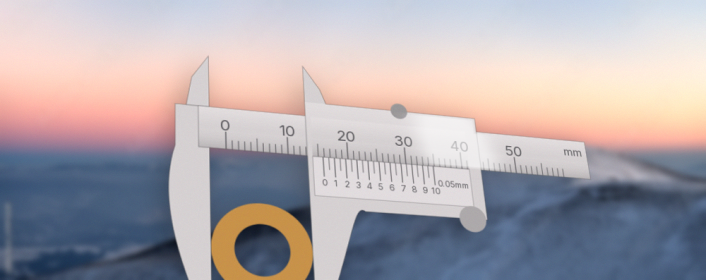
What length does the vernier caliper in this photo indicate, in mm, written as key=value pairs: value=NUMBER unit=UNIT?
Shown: value=15.8 unit=mm
